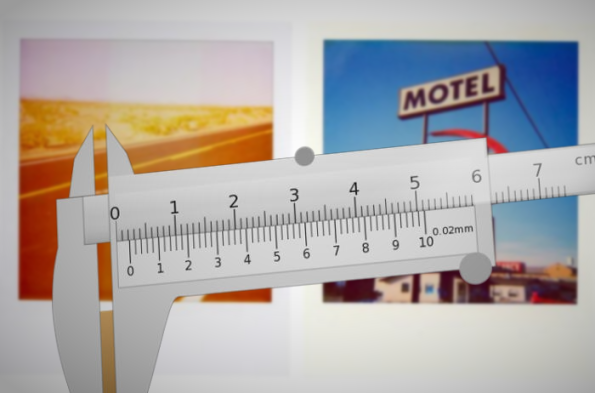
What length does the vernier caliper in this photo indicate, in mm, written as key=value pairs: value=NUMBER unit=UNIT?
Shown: value=2.2 unit=mm
